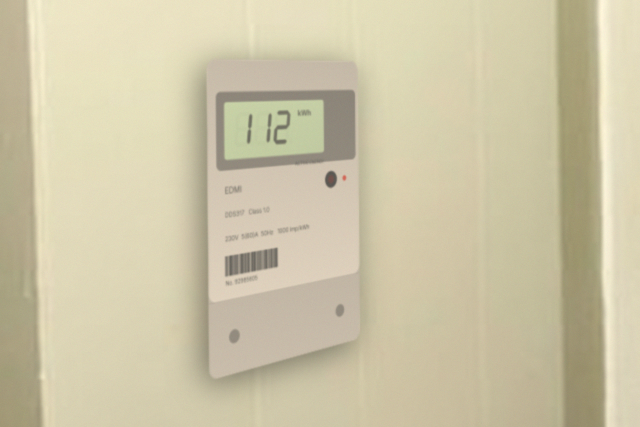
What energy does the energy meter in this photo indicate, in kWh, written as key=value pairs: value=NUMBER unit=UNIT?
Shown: value=112 unit=kWh
